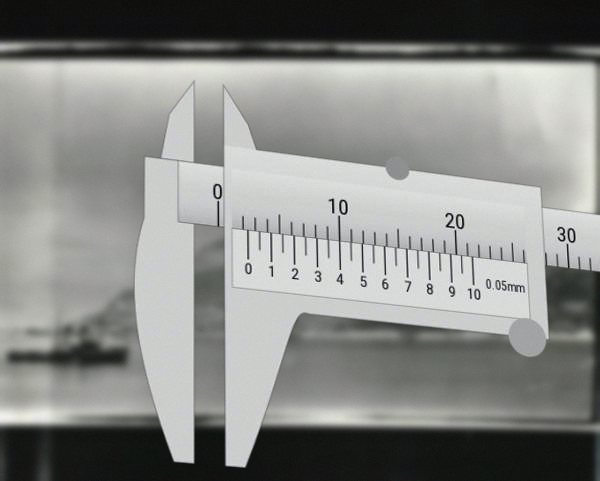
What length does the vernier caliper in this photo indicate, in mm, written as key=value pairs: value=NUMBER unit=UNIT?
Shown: value=2.4 unit=mm
